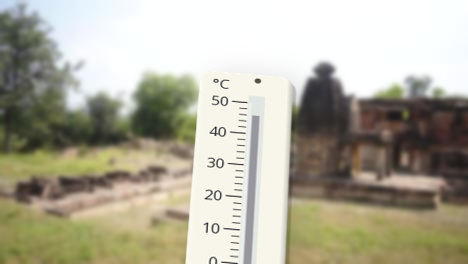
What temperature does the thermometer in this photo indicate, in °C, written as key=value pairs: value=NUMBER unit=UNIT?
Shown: value=46 unit=°C
